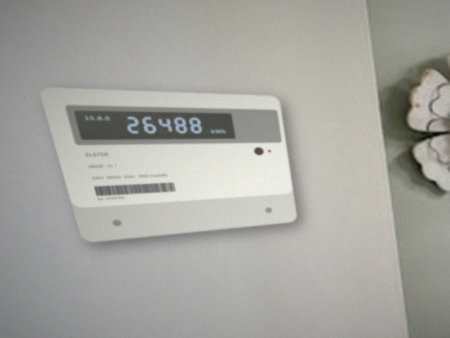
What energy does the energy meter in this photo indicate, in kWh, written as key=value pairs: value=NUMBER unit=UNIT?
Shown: value=26488 unit=kWh
